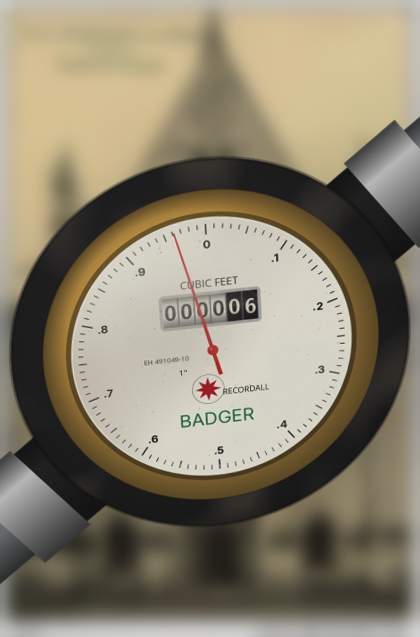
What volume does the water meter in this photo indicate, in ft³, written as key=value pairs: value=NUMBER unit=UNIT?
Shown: value=5.96 unit=ft³
